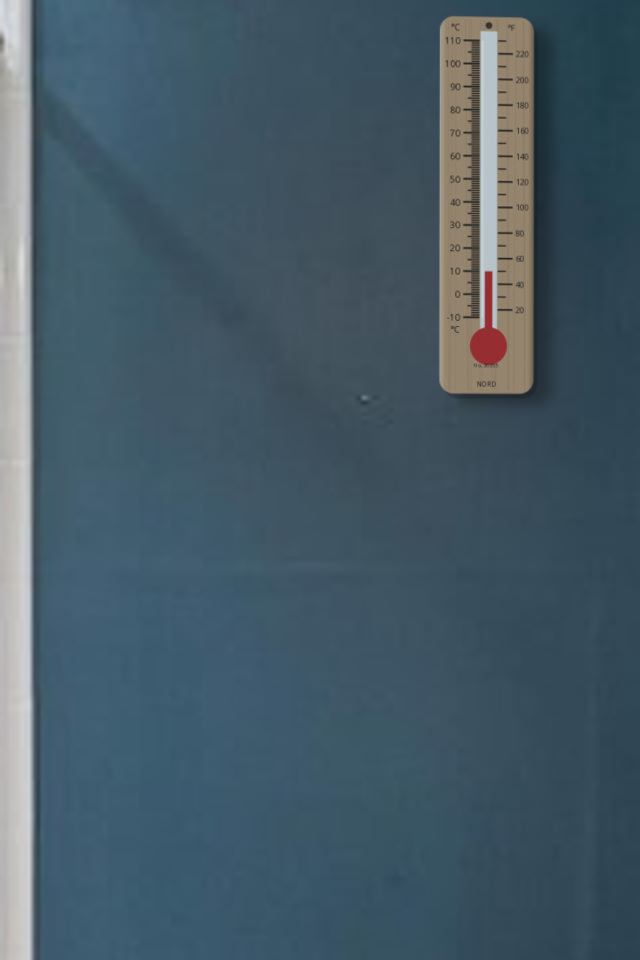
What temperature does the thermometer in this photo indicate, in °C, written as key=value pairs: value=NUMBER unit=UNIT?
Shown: value=10 unit=°C
